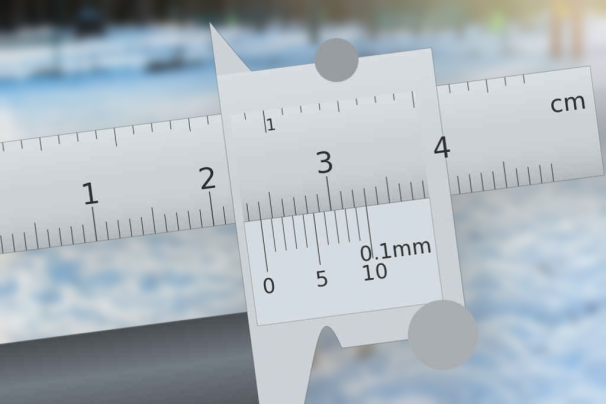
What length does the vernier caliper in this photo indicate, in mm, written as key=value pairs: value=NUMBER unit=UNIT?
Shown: value=24.0 unit=mm
